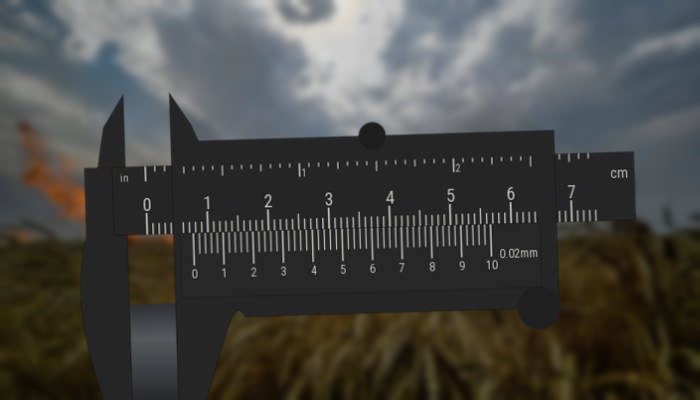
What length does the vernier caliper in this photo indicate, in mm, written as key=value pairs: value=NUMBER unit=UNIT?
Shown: value=7.6 unit=mm
